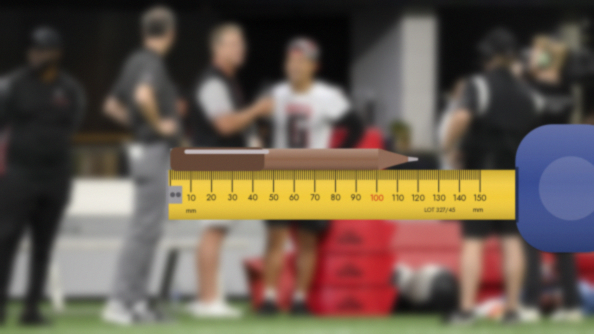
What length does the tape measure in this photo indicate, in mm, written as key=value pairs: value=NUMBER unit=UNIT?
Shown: value=120 unit=mm
